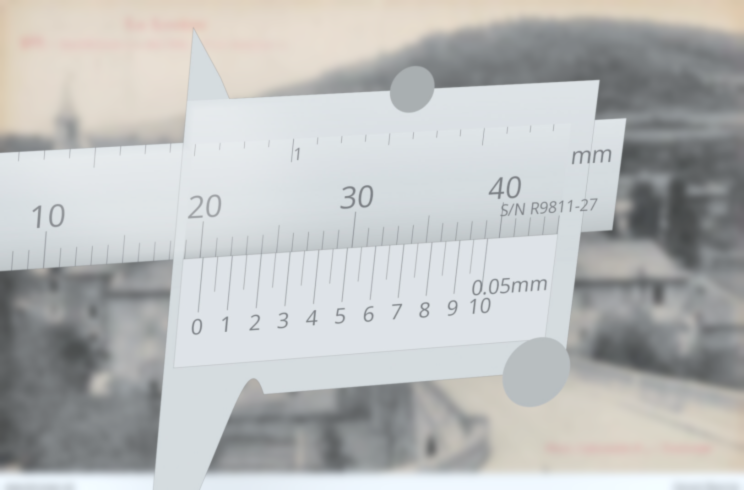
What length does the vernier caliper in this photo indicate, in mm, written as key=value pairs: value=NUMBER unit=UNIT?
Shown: value=20.2 unit=mm
